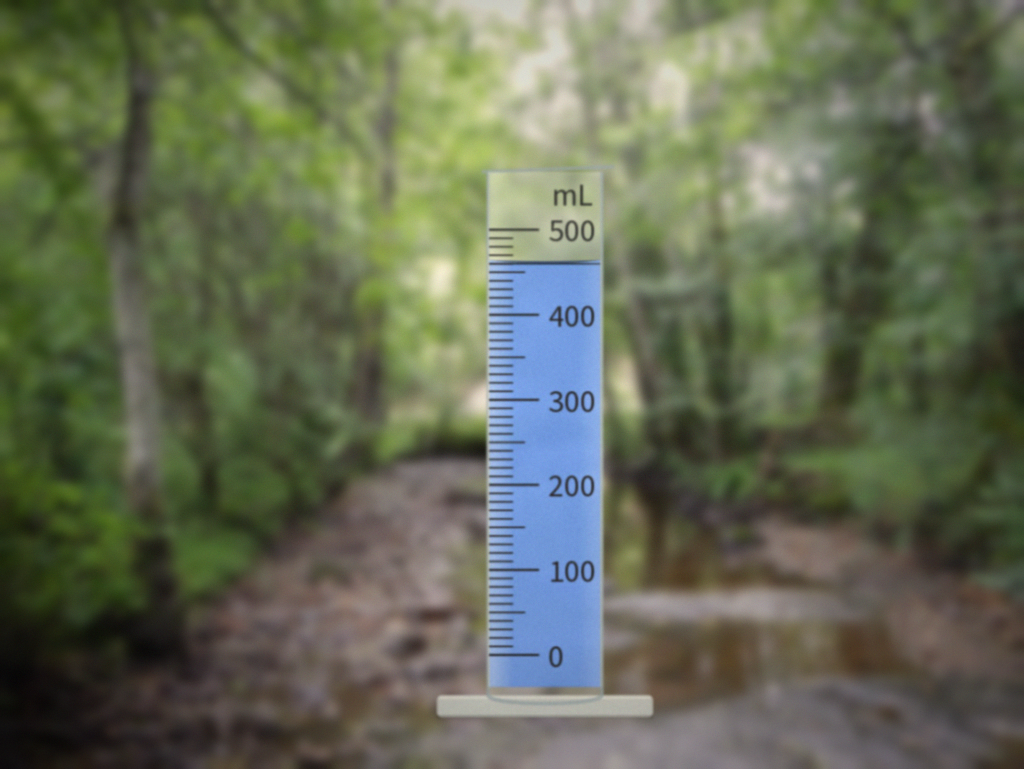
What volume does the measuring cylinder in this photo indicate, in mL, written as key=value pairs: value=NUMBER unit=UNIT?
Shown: value=460 unit=mL
